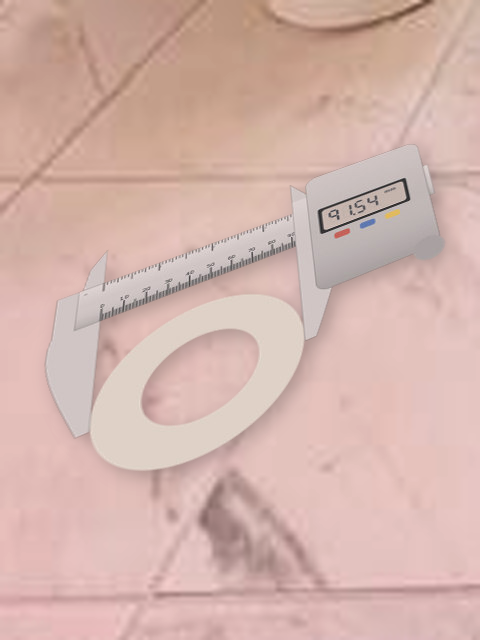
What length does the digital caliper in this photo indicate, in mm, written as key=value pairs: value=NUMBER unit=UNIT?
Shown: value=91.54 unit=mm
